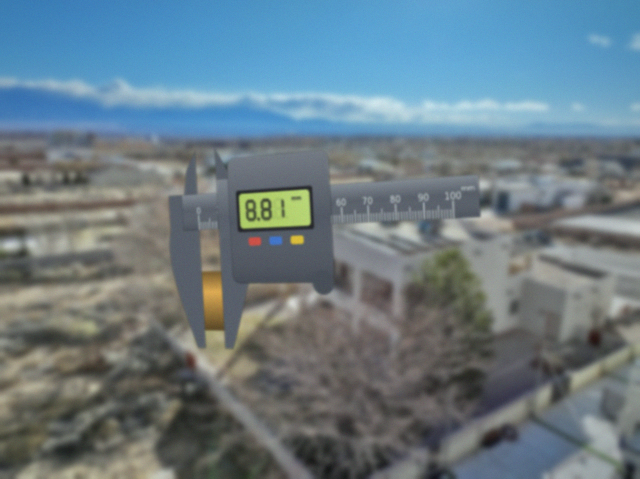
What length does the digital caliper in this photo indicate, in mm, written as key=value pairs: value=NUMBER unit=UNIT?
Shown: value=8.81 unit=mm
